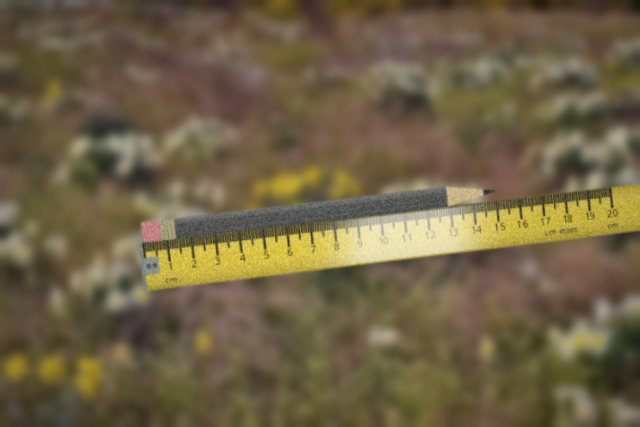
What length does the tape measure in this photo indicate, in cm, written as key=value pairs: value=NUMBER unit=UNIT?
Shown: value=15 unit=cm
